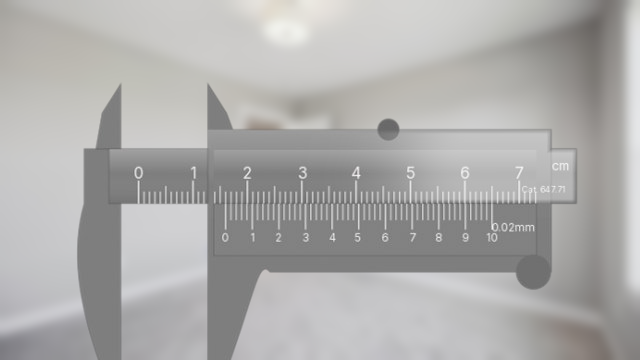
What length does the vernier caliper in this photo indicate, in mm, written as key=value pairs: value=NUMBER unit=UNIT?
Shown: value=16.0 unit=mm
